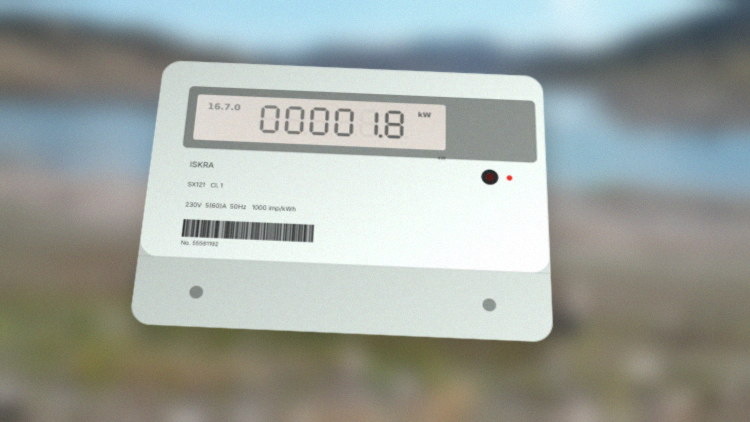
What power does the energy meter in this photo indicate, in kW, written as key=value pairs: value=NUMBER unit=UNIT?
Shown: value=1.8 unit=kW
